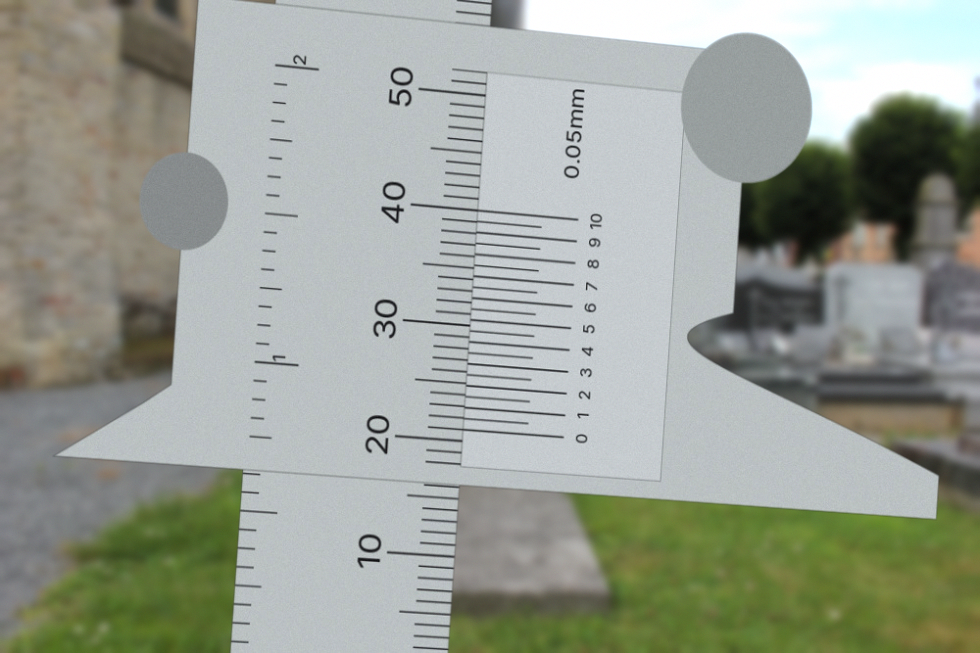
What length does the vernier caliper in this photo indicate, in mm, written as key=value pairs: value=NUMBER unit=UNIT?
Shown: value=21.0 unit=mm
